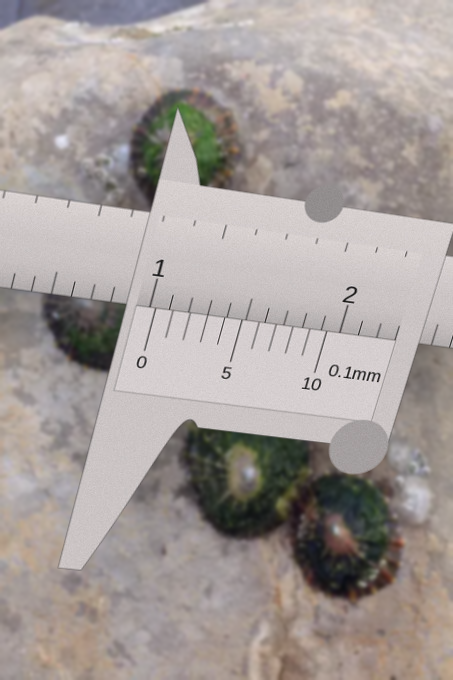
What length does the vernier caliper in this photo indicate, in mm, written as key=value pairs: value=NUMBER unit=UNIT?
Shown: value=10.3 unit=mm
